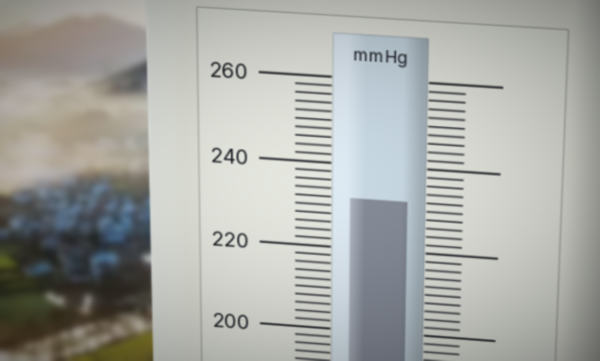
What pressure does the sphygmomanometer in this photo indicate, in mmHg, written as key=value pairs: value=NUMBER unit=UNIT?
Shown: value=232 unit=mmHg
